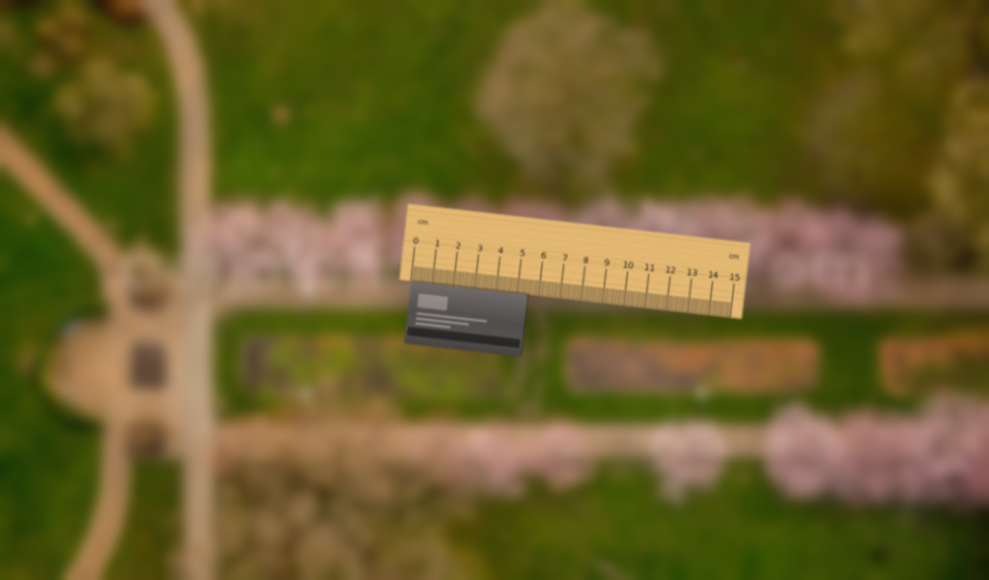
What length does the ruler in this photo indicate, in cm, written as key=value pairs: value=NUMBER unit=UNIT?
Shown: value=5.5 unit=cm
